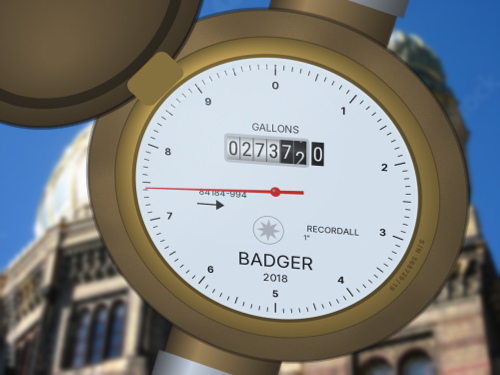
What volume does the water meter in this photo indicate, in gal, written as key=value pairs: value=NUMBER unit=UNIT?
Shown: value=273717.4 unit=gal
